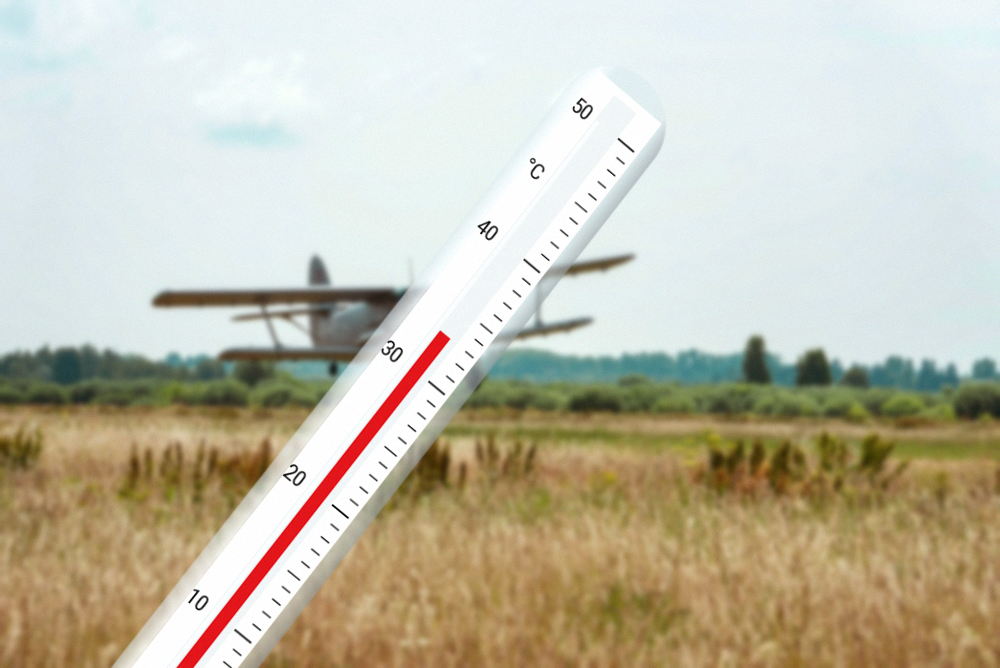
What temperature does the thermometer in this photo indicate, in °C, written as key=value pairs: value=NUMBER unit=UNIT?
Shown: value=33 unit=°C
